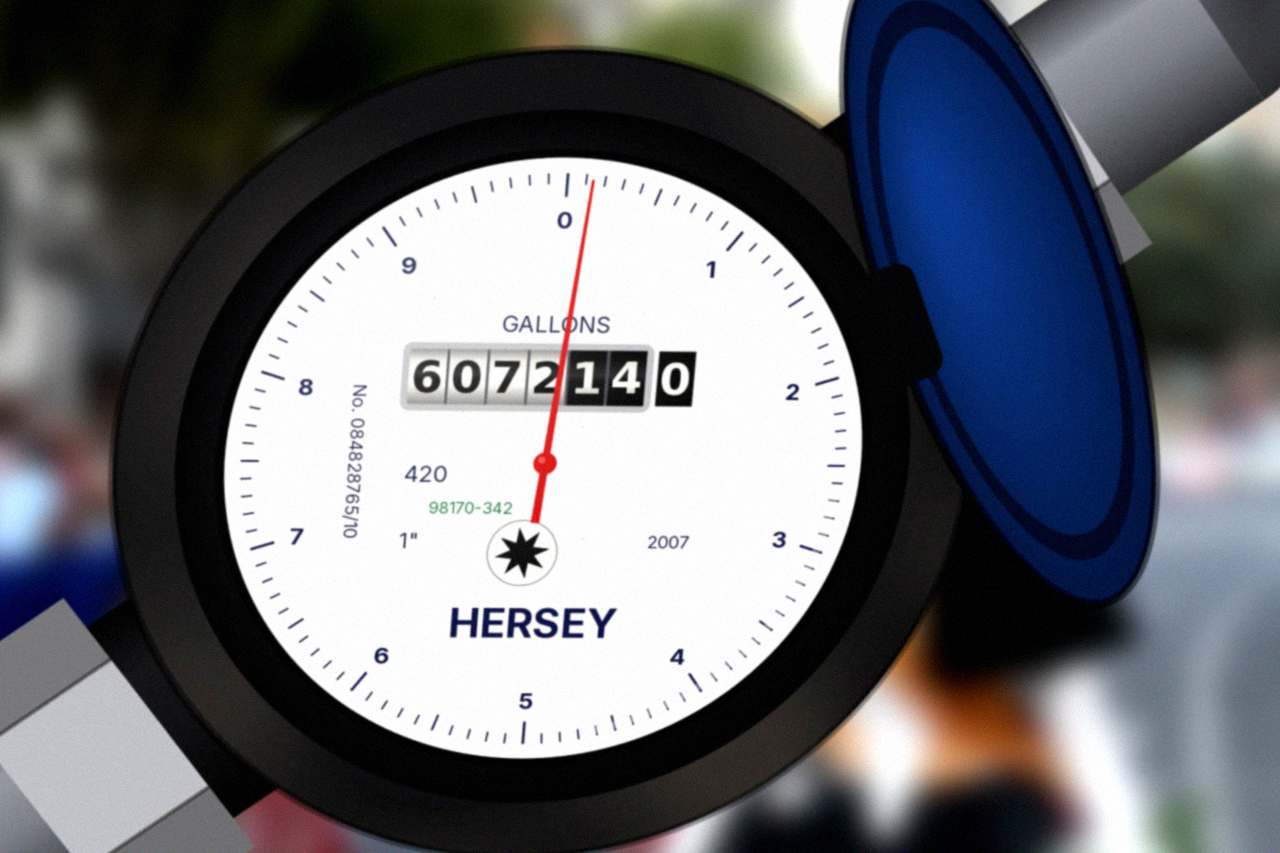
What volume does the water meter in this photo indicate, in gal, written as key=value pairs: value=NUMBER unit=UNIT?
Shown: value=6072140.1 unit=gal
